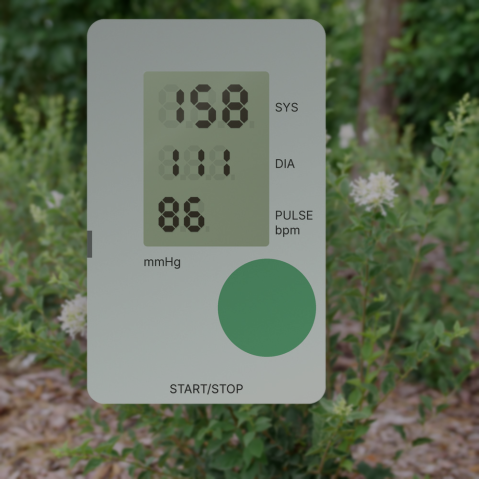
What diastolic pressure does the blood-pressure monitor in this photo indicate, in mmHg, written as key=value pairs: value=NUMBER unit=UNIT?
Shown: value=111 unit=mmHg
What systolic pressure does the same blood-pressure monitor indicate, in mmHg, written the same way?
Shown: value=158 unit=mmHg
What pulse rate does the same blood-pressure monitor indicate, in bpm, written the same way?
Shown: value=86 unit=bpm
